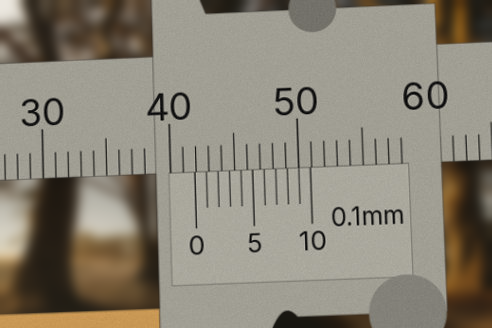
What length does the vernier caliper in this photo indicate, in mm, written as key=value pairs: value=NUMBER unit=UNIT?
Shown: value=41.9 unit=mm
